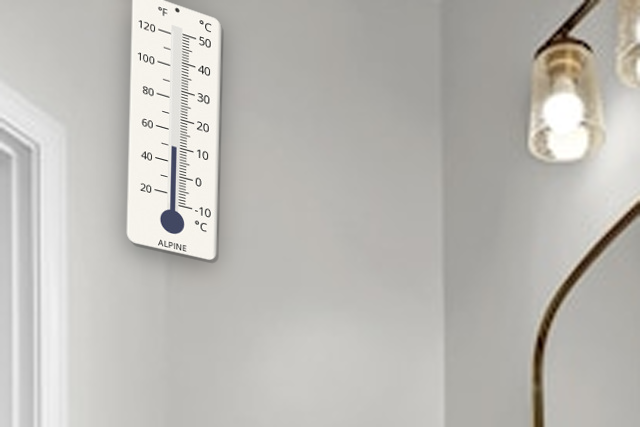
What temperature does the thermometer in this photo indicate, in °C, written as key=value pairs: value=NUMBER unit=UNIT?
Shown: value=10 unit=°C
